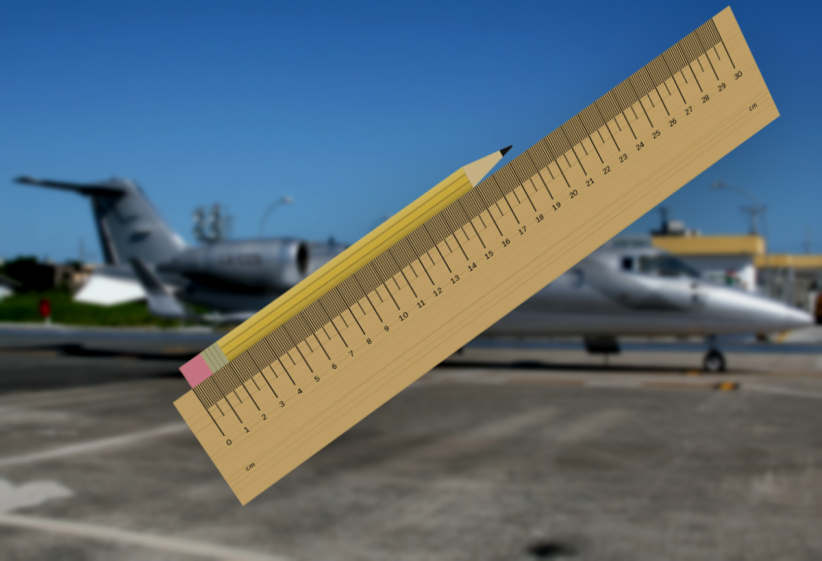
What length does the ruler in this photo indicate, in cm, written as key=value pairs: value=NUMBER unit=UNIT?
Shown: value=18.5 unit=cm
